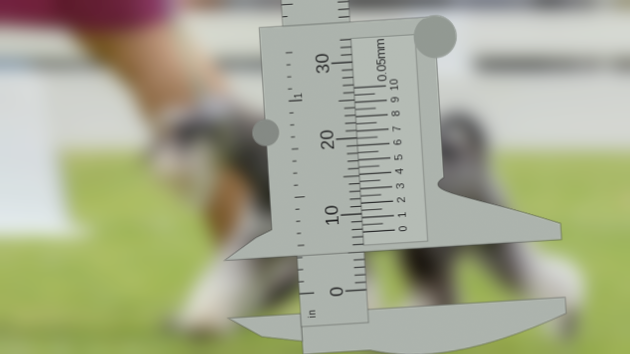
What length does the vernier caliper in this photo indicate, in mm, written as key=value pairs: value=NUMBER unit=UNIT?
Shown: value=7.6 unit=mm
